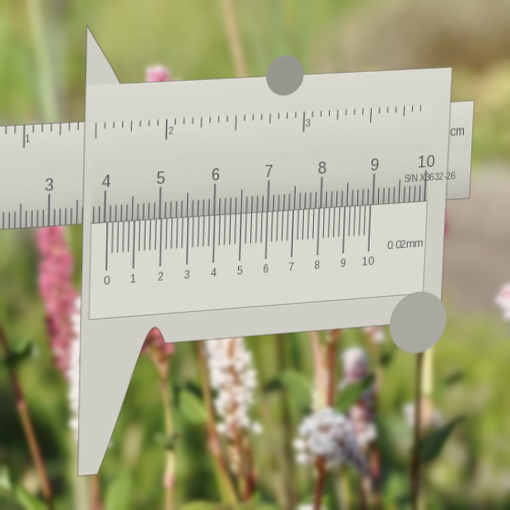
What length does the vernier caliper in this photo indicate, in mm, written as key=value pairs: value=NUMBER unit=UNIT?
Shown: value=40.5 unit=mm
